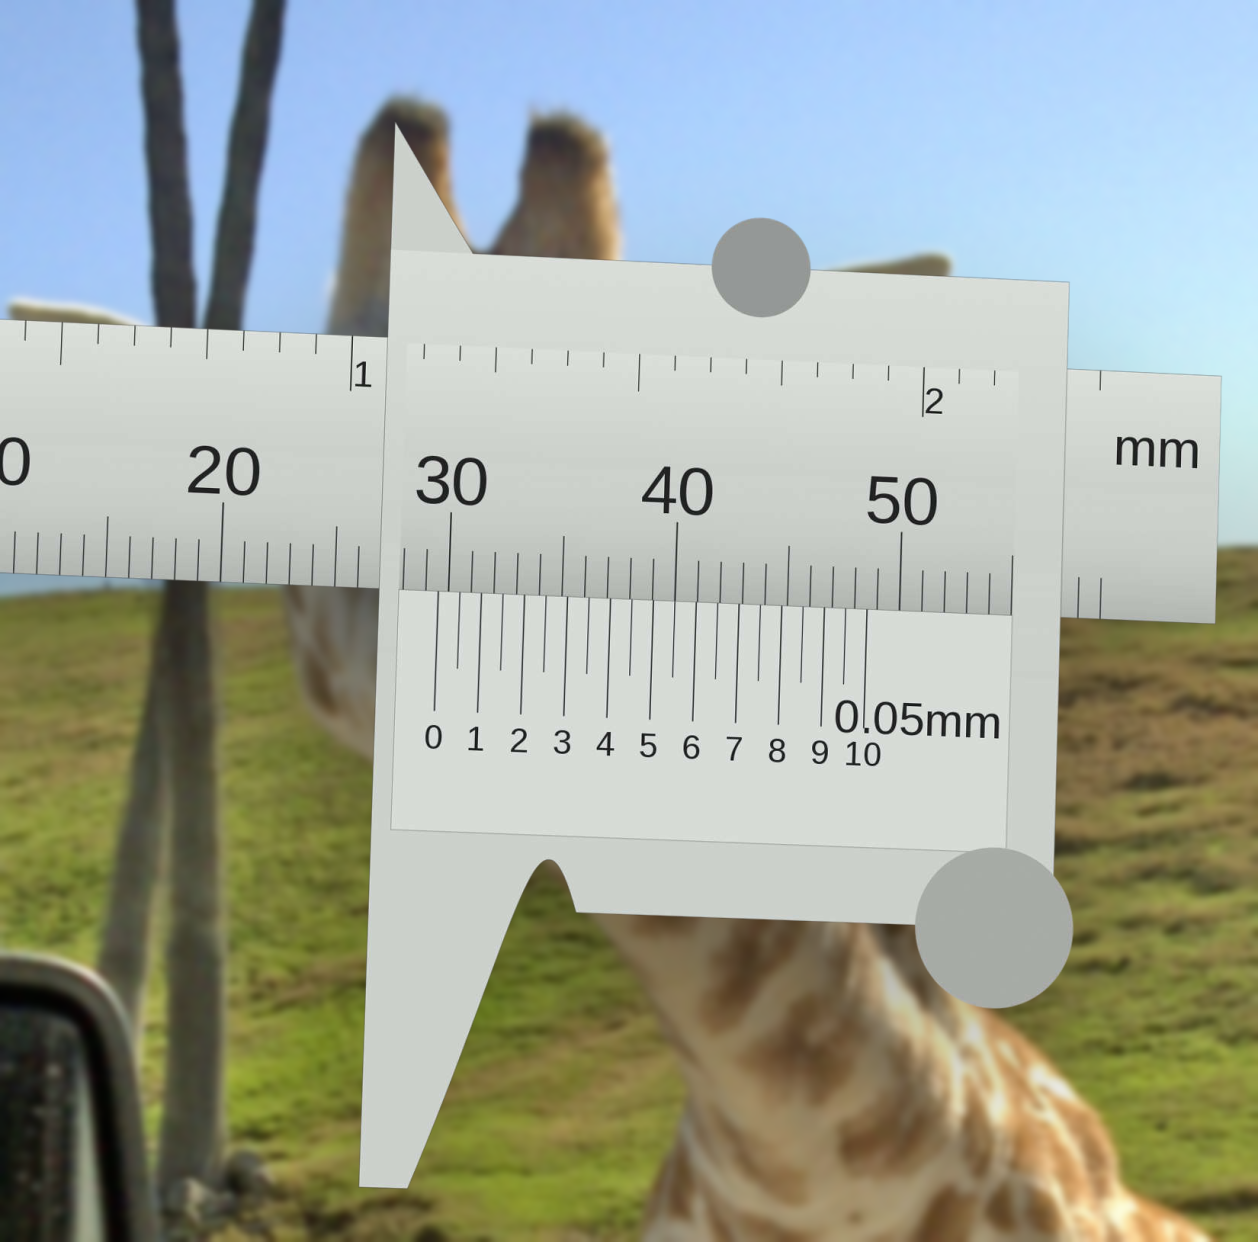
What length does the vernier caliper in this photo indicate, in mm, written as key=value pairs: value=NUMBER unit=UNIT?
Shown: value=29.55 unit=mm
